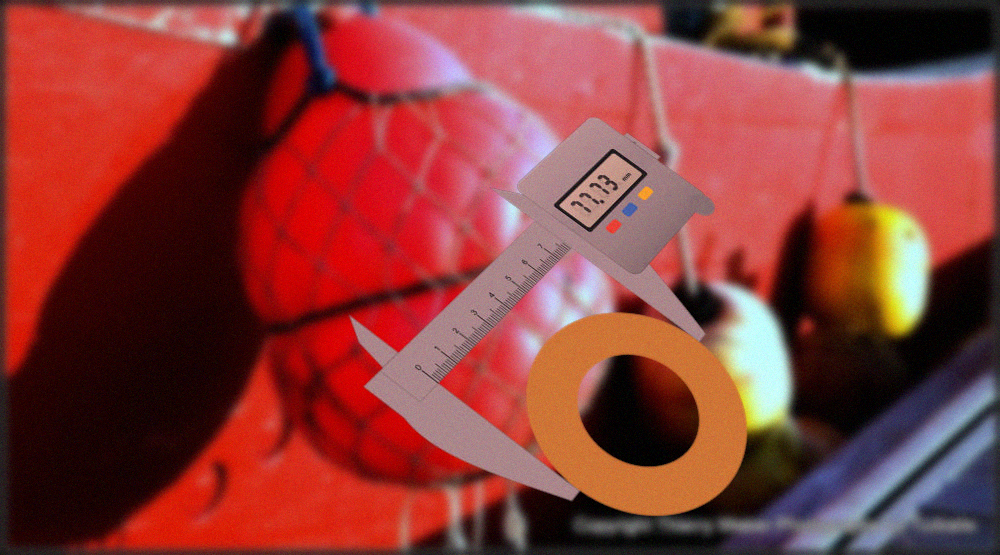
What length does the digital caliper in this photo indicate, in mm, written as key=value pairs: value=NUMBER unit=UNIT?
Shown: value=77.73 unit=mm
